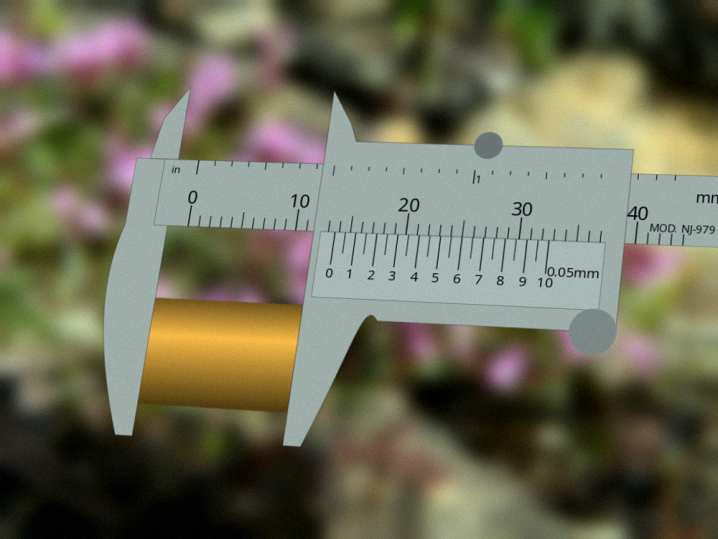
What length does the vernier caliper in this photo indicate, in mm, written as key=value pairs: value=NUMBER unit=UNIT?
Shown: value=13.6 unit=mm
